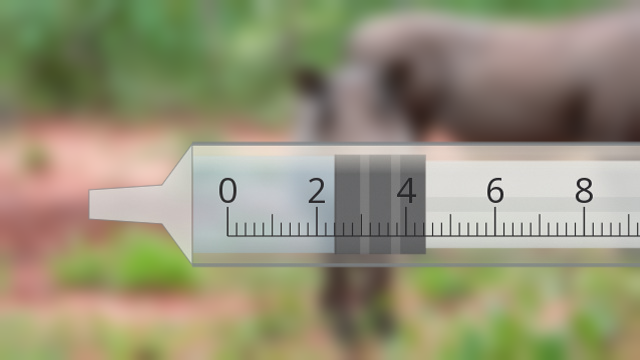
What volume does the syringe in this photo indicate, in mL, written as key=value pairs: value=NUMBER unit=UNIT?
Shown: value=2.4 unit=mL
